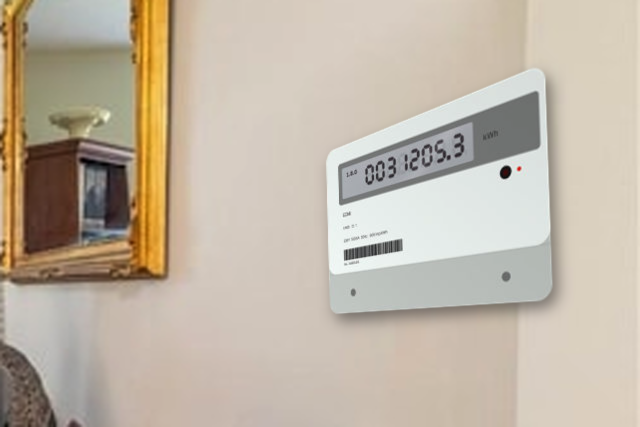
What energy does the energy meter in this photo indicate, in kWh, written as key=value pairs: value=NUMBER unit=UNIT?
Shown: value=31205.3 unit=kWh
